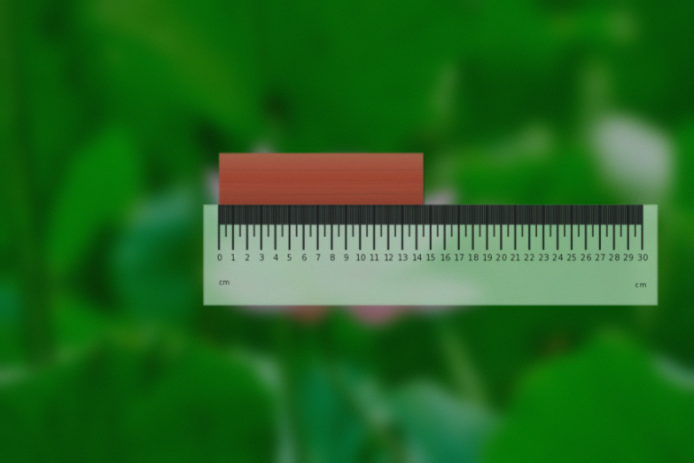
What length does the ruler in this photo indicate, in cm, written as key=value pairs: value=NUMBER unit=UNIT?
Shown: value=14.5 unit=cm
